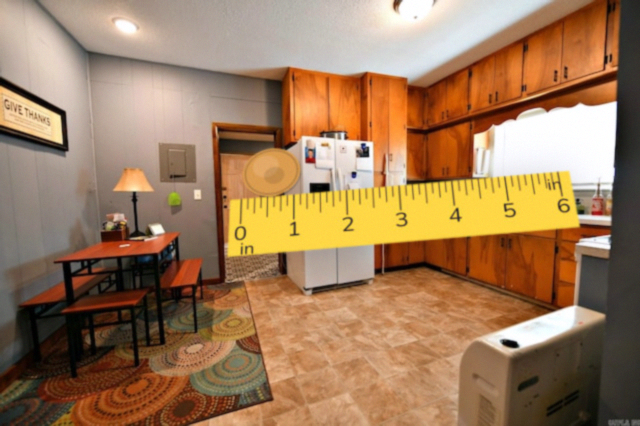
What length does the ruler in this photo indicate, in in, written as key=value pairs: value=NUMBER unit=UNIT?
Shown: value=1.125 unit=in
